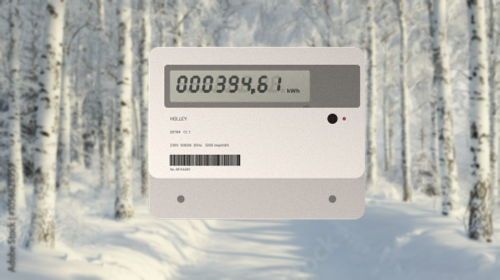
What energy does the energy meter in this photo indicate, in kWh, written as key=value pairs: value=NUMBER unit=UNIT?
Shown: value=394.61 unit=kWh
